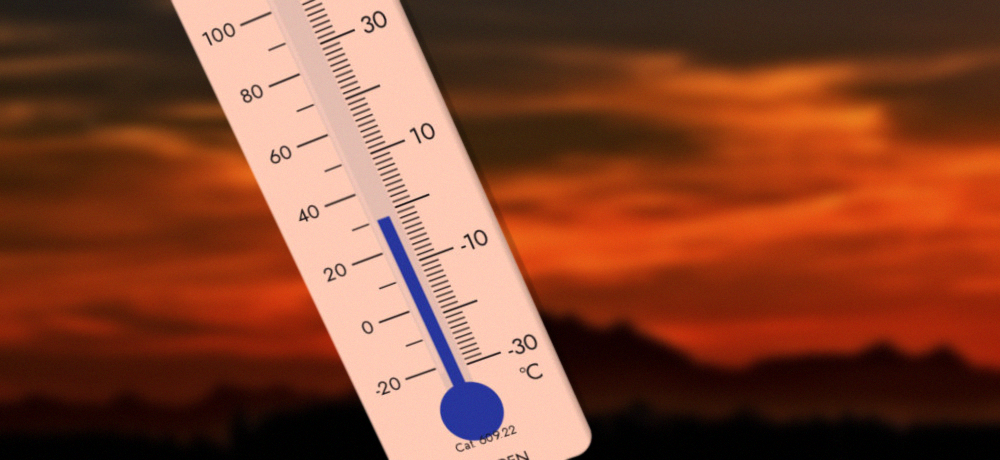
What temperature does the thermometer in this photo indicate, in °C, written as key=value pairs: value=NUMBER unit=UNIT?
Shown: value=-1 unit=°C
